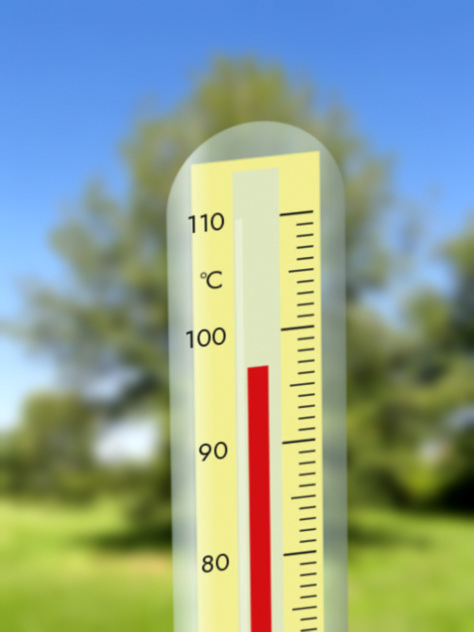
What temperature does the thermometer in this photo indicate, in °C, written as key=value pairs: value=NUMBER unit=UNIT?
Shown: value=97 unit=°C
